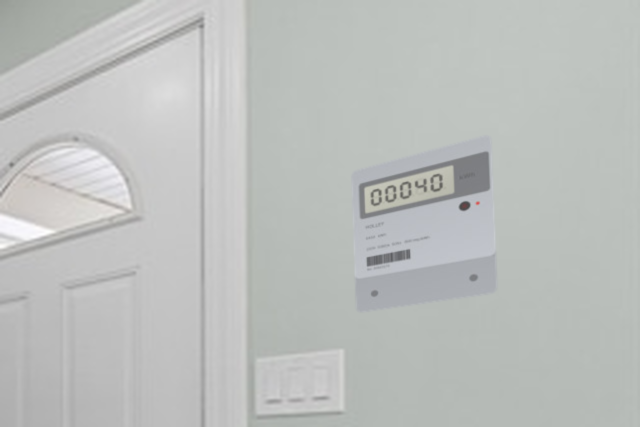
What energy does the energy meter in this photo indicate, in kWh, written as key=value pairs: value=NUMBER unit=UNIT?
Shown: value=40 unit=kWh
